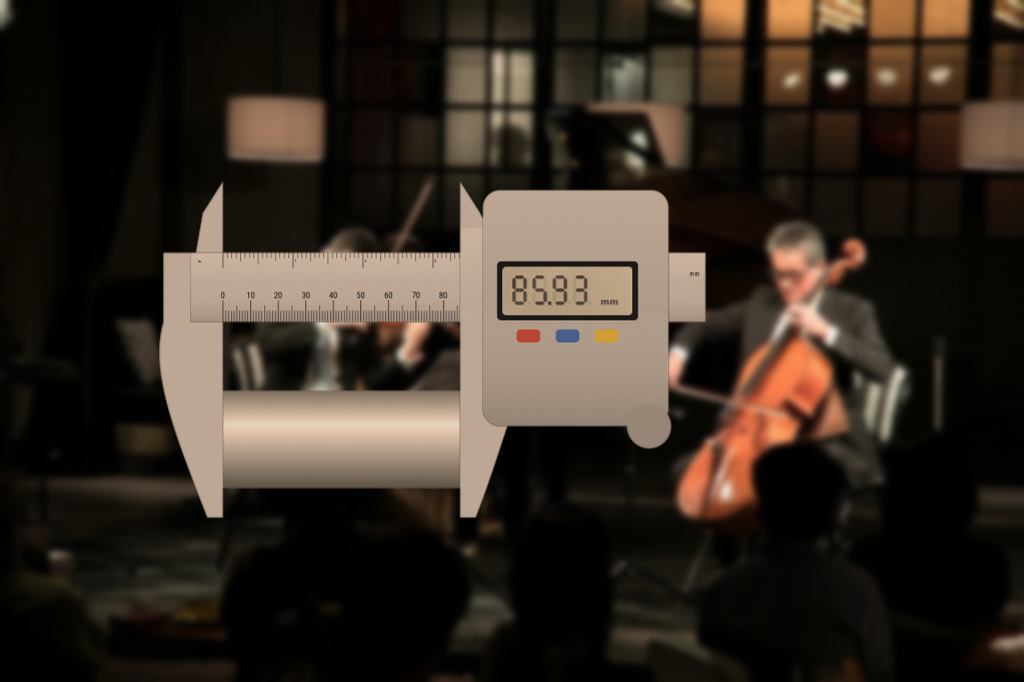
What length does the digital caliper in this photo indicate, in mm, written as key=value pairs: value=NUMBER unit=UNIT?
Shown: value=85.93 unit=mm
